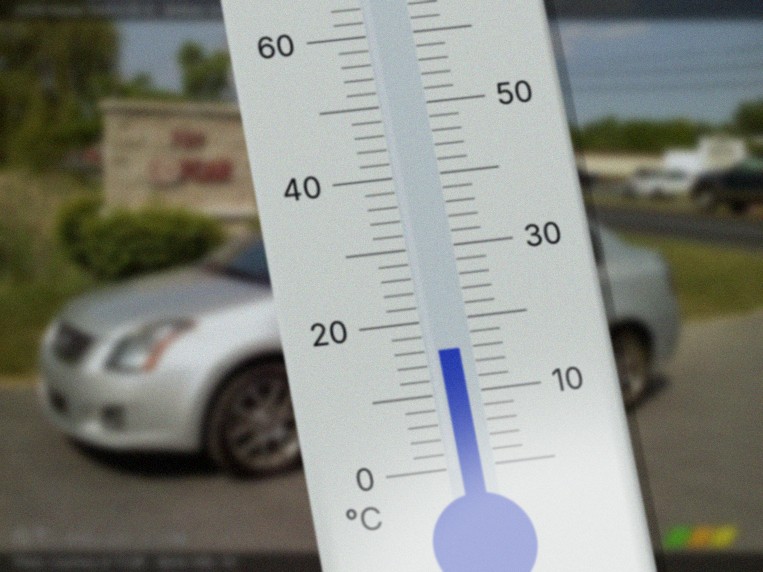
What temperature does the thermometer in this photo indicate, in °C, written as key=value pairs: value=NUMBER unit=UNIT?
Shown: value=16 unit=°C
